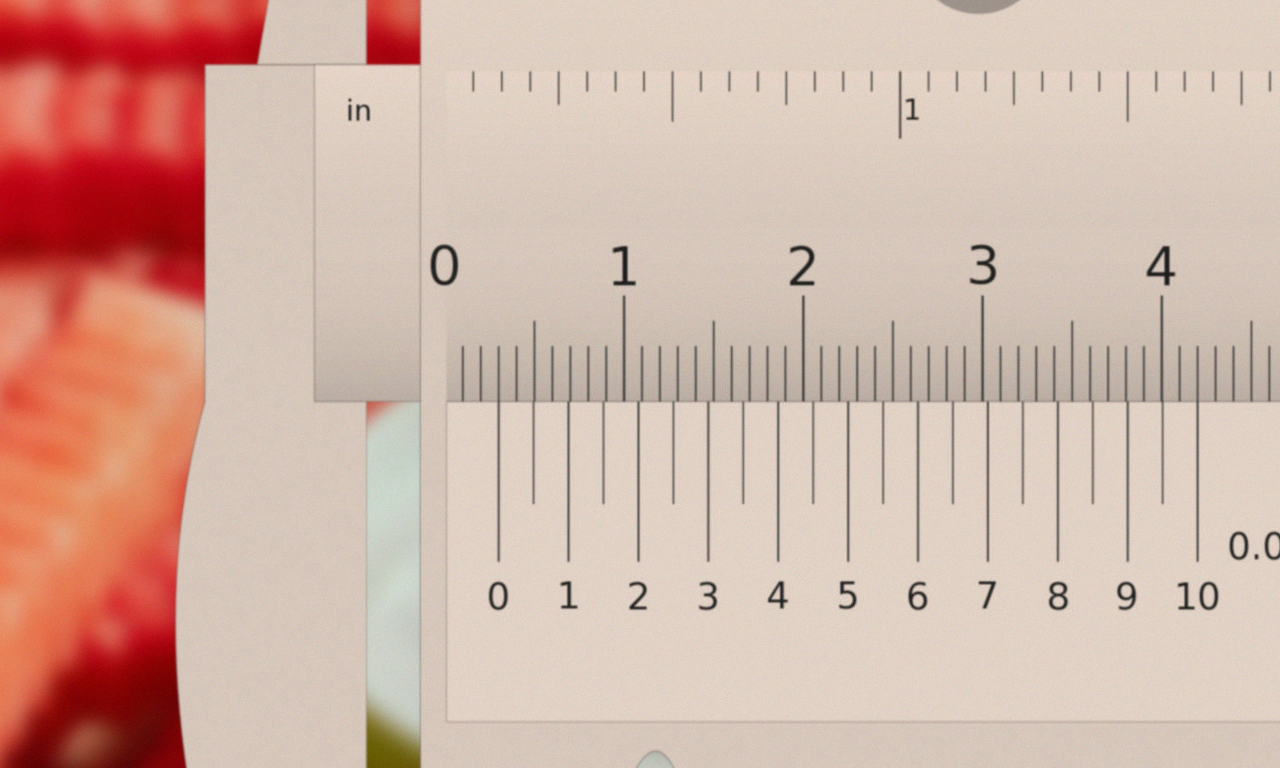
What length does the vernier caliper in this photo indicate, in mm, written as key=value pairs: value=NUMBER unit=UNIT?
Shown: value=3.0 unit=mm
